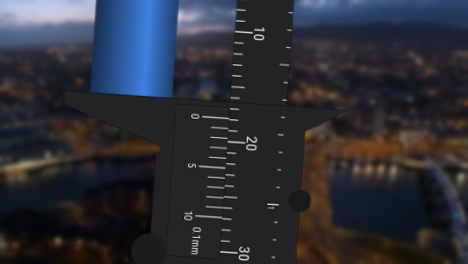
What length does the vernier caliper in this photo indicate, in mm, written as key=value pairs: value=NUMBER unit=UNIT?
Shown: value=17.9 unit=mm
